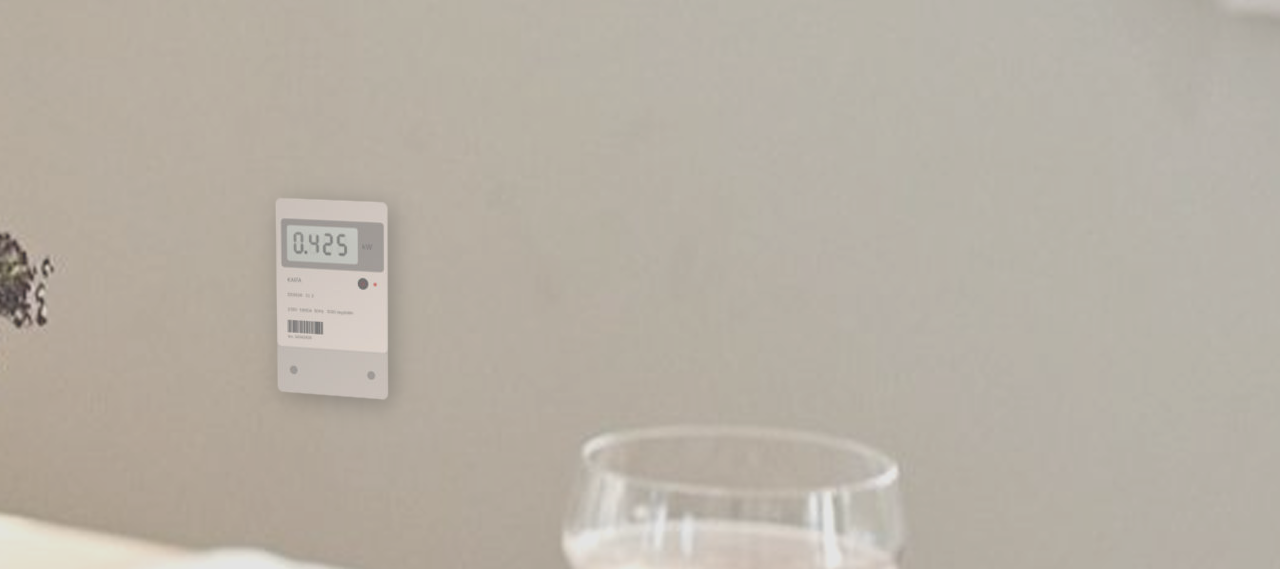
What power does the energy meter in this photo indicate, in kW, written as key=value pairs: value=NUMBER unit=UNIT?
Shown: value=0.425 unit=kW
